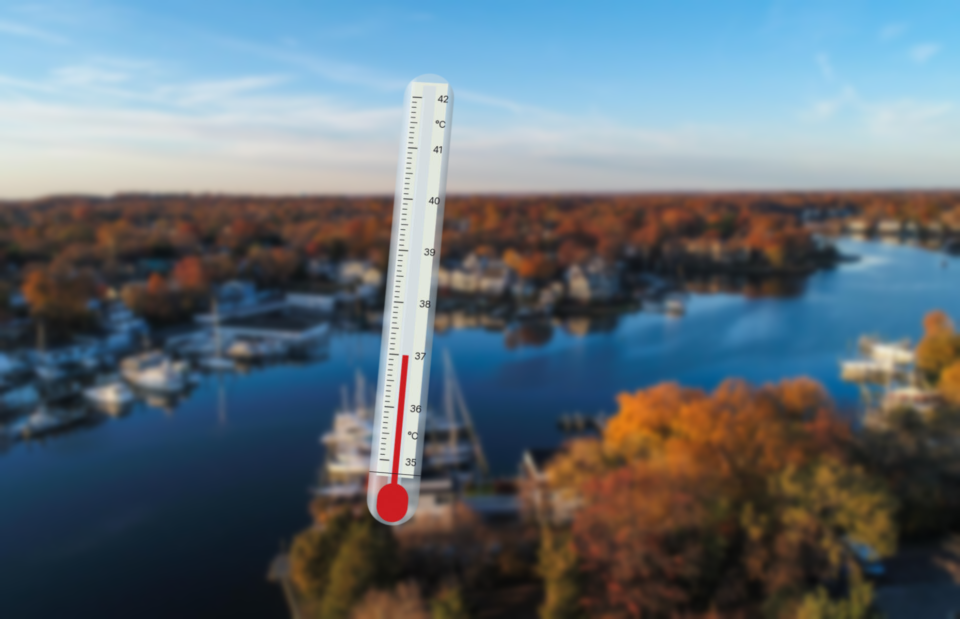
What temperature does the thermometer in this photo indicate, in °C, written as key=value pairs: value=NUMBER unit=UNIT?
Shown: value=37 unit=°C
